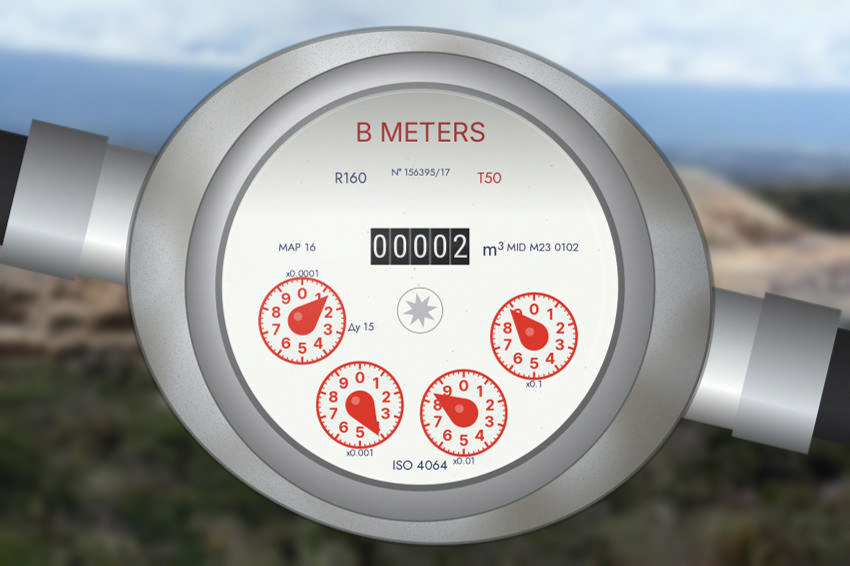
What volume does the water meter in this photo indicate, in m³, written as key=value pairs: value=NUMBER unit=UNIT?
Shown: value=2.8841 unit=m³
